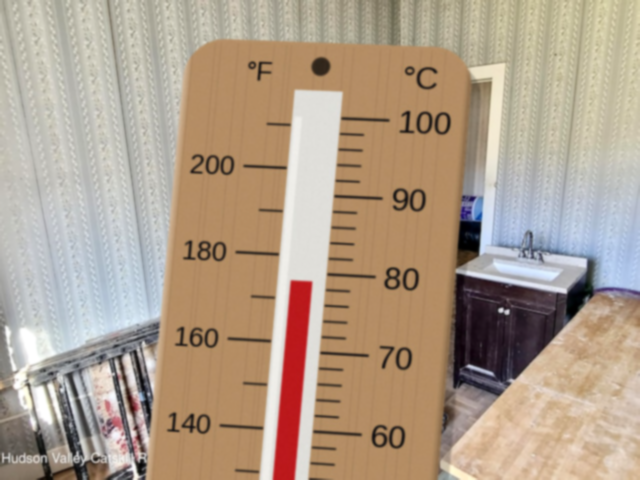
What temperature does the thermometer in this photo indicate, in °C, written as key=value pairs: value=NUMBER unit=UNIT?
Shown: value=79 unit=°C
